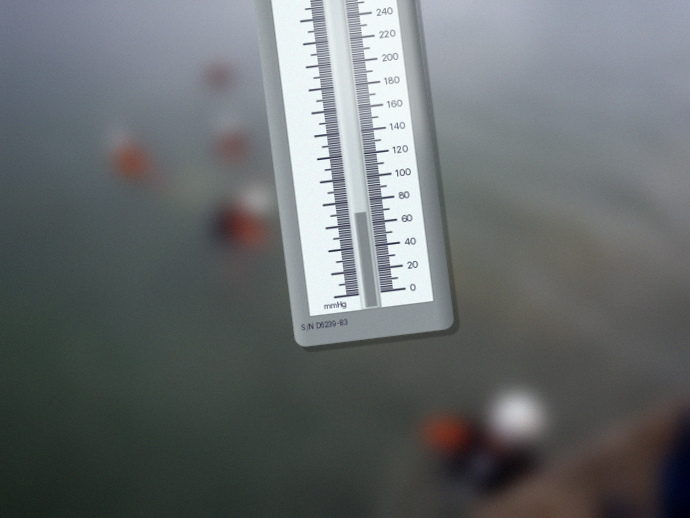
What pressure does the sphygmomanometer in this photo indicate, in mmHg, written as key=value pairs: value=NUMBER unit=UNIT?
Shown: value=70 unit=mmHg
